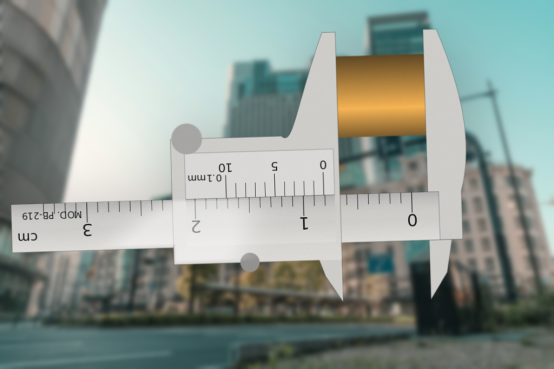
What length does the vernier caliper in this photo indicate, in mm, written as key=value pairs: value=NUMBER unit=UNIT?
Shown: value=8.1 unit=mm
